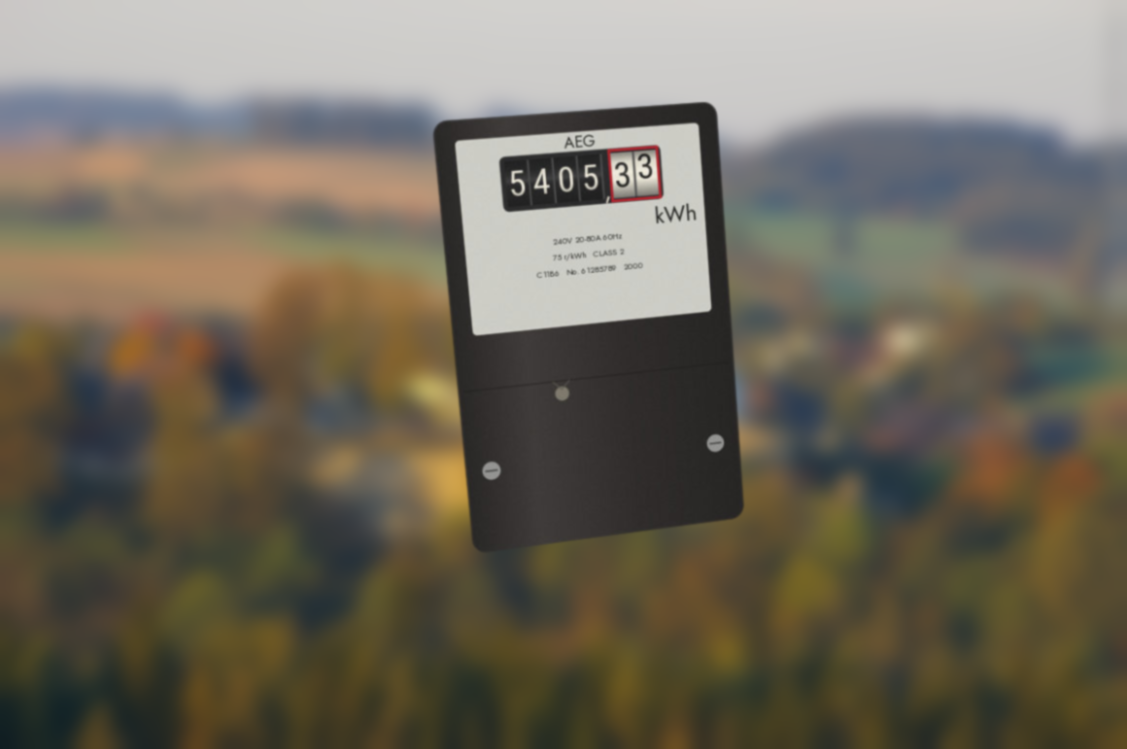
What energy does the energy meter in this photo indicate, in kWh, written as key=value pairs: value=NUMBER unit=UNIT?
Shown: value=5405.33 unit=kWh
